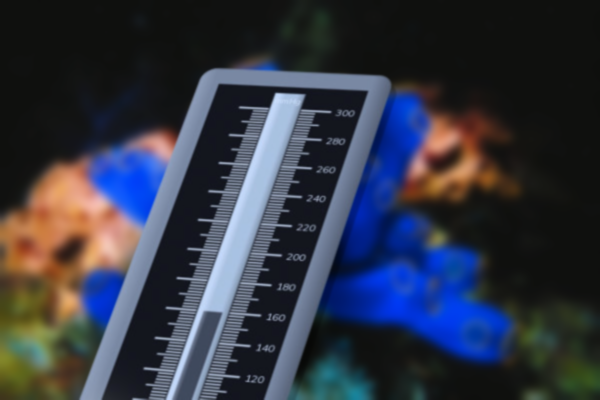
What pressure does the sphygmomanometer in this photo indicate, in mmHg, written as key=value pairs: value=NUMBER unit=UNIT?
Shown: value=160 unit=mmHg
